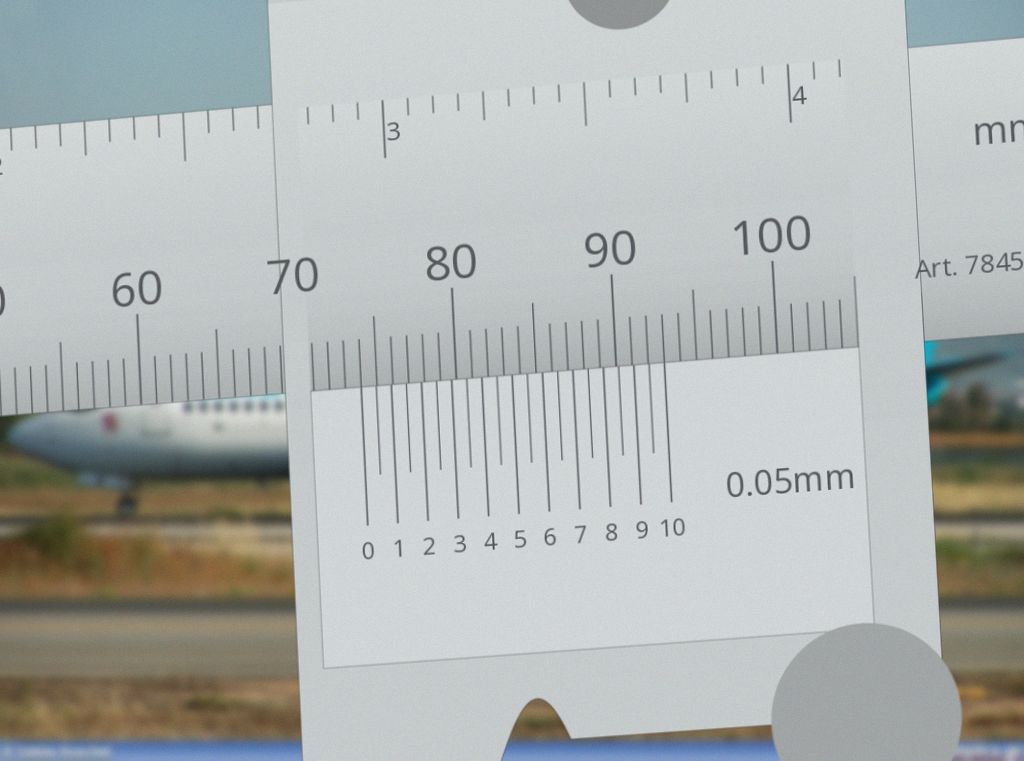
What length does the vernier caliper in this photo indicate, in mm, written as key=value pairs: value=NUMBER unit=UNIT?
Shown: value=74.0 unit=mm
